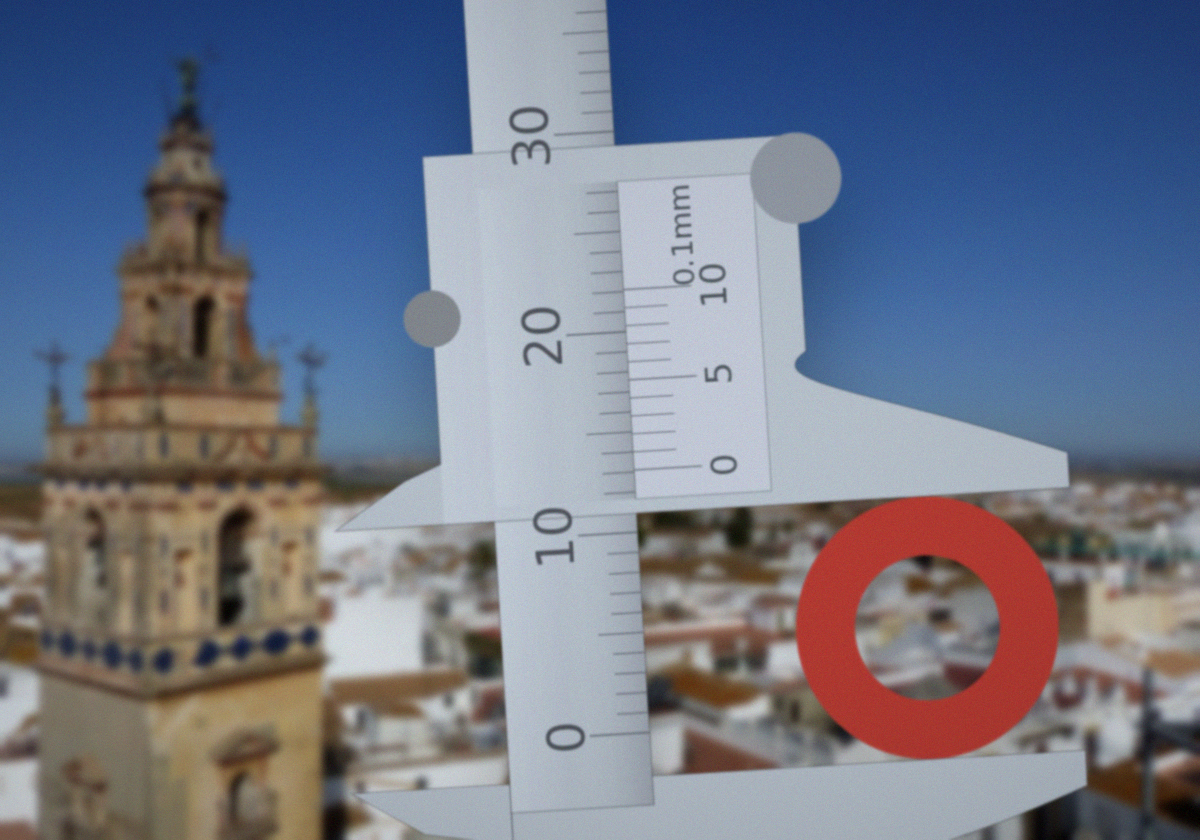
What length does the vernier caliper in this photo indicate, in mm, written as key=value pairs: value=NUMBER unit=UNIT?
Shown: value=13.1 unit=mm
